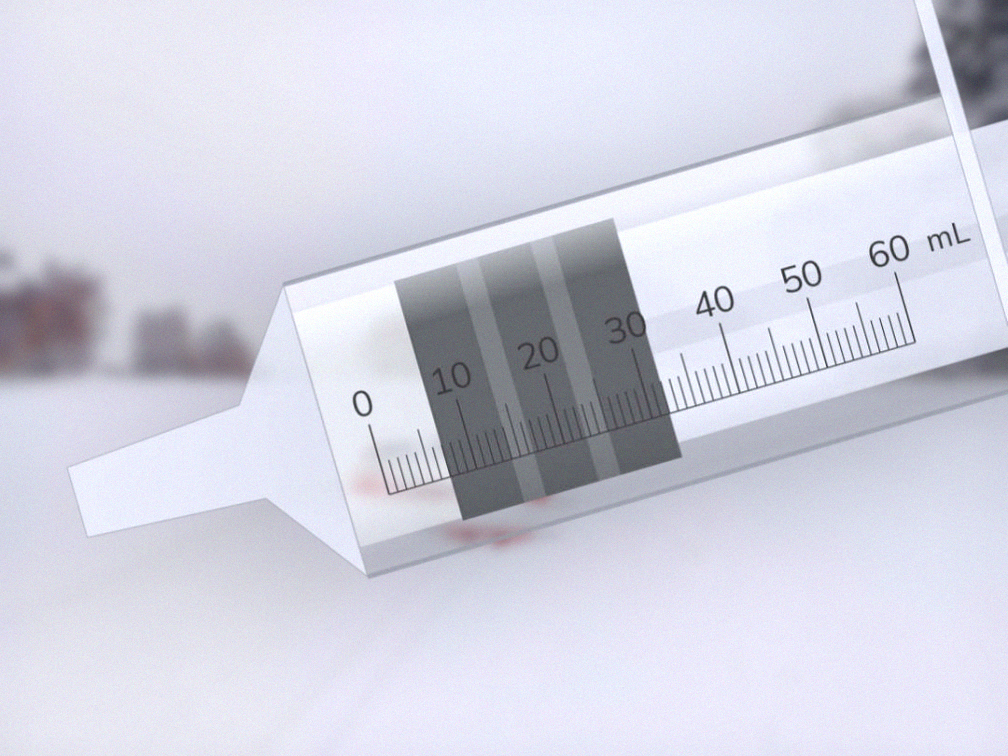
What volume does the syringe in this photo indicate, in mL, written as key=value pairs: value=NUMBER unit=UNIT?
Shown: value=7 unit=mL
